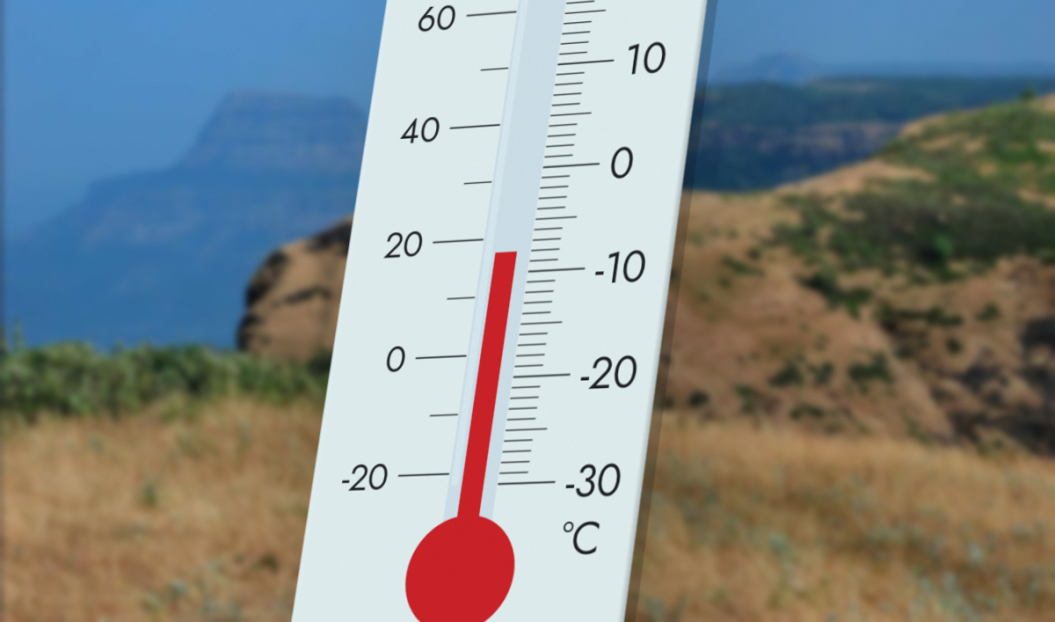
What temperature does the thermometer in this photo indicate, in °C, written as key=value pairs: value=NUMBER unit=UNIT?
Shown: value=-8 unit=°C
